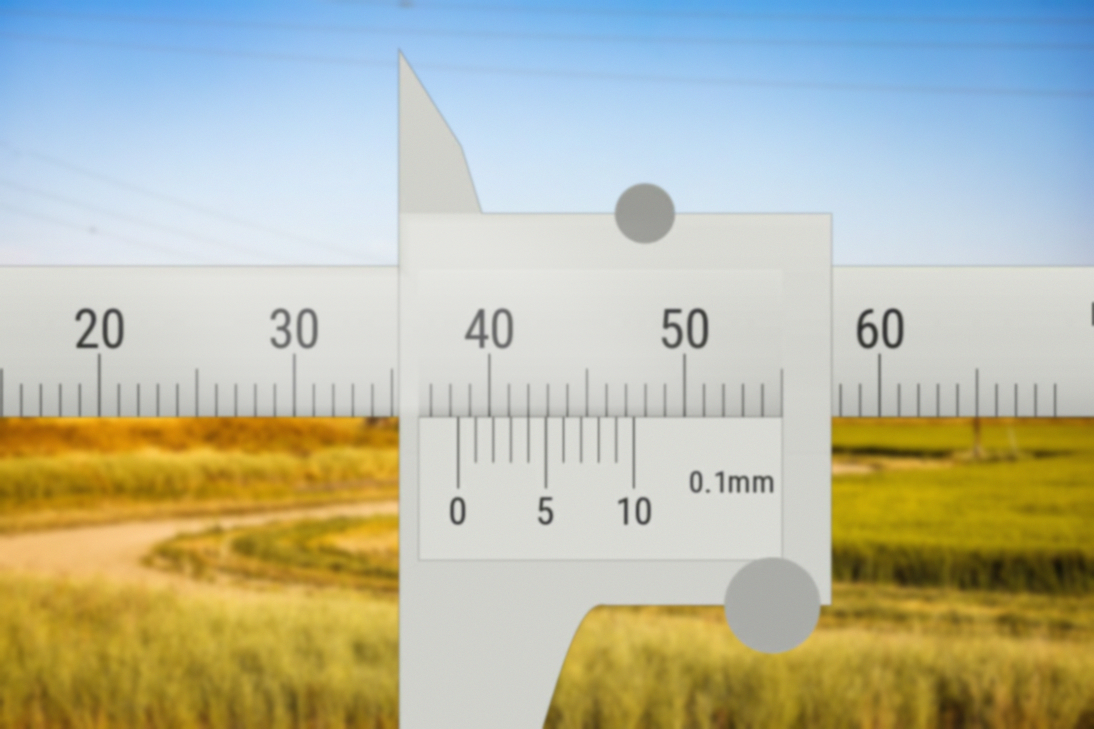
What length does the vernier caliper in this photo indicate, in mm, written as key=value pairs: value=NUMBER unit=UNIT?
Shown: value=38.4 unit=mm
